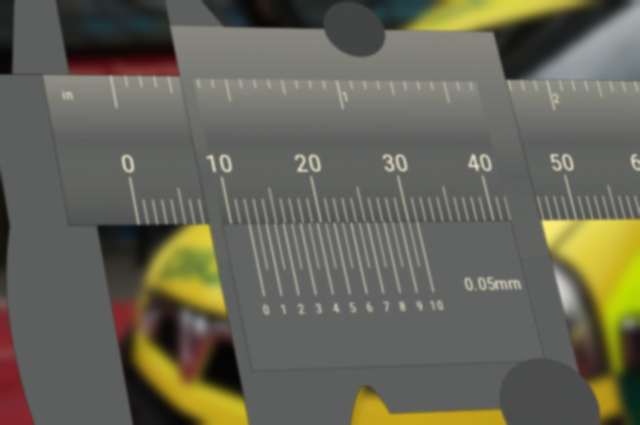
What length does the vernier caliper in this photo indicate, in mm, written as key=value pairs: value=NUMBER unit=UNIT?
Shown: value=12.0 unit=mm
